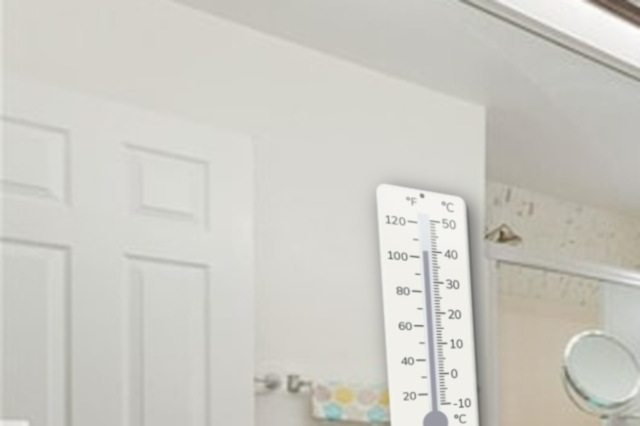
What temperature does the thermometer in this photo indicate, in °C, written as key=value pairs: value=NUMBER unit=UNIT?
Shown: value=40 unit=°C
